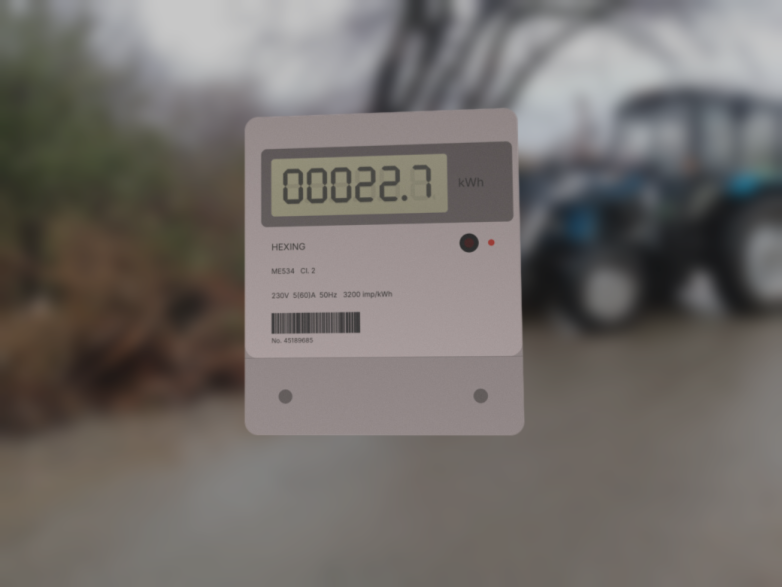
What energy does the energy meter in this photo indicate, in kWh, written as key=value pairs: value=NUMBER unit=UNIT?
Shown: value=22.7 unit=kWh
